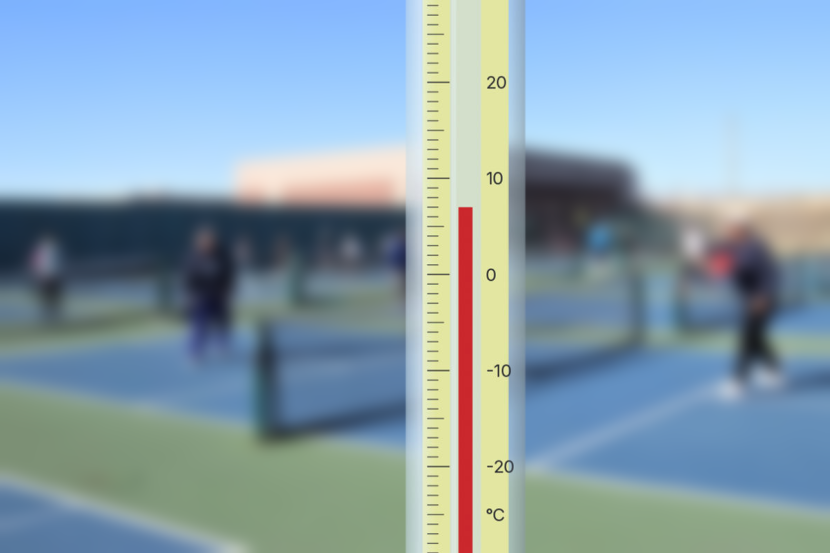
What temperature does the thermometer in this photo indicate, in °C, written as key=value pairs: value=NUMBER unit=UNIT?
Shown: value=7 unit=°C
